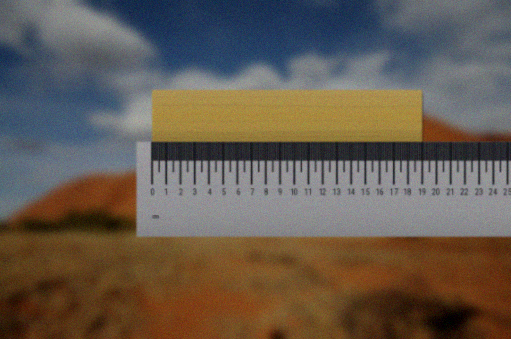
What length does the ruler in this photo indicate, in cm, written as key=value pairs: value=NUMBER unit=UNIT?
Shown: value=19 unit=cm
